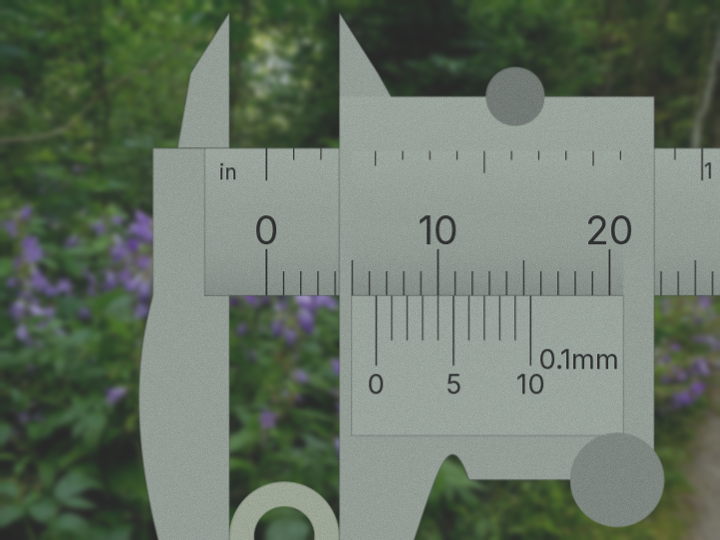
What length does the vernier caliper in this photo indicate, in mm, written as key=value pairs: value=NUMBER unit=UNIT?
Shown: value=6.4 unit=mm
